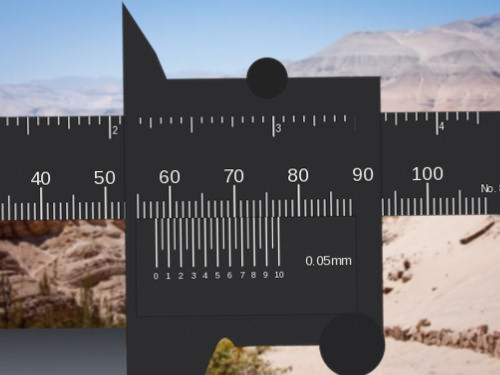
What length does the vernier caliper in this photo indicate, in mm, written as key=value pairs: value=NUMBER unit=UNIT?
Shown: value=57.8 unit=mm
